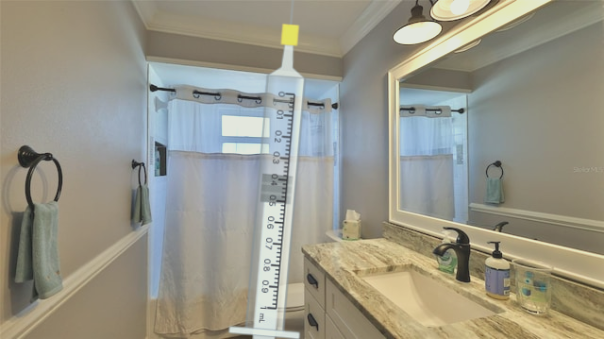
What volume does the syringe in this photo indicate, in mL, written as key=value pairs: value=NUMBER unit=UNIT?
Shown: value=0.38 unit=mL
